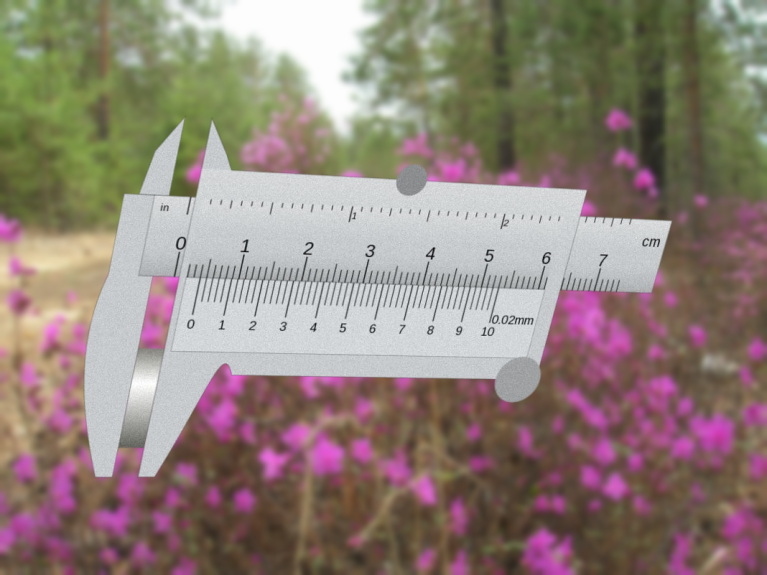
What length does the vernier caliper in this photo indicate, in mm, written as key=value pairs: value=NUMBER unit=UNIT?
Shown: value=4.0 unit=mm
